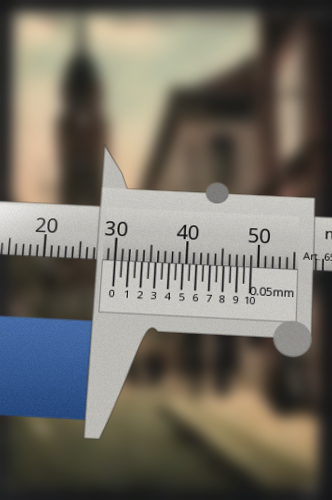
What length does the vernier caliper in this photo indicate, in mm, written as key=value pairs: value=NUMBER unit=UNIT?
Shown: value=30.0 unit=mm
